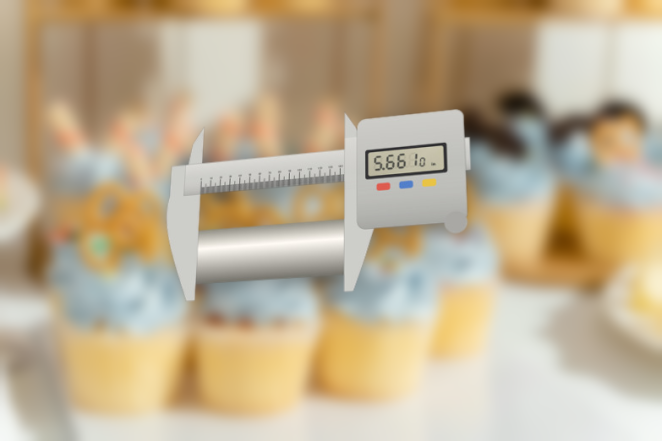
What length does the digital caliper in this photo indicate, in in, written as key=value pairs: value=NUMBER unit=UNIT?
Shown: value=5.6610 unit=in
